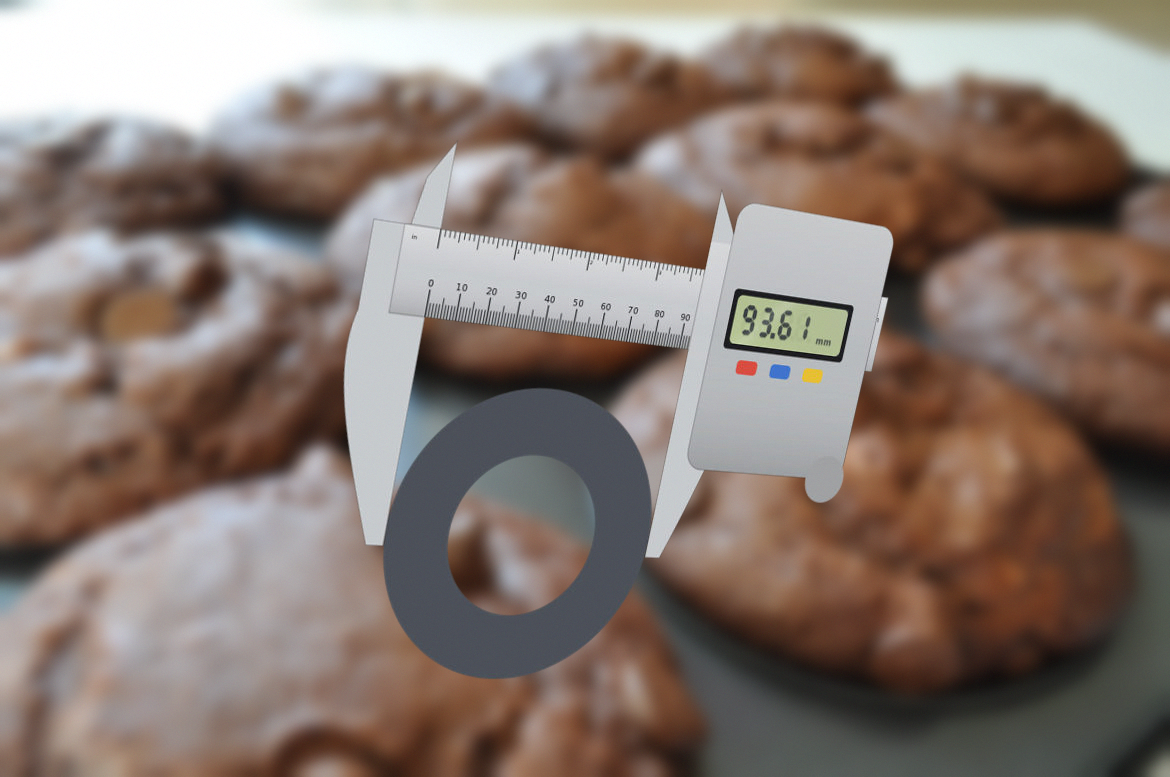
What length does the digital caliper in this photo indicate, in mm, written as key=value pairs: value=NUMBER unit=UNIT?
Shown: value=93.61 unit=mm
